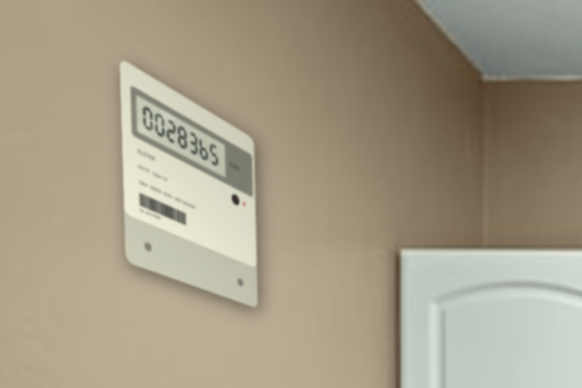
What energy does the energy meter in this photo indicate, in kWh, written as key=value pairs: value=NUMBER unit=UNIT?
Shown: value=28365 unit=kWh
